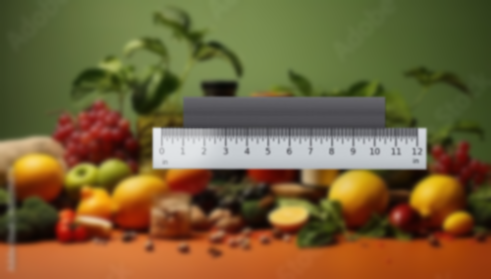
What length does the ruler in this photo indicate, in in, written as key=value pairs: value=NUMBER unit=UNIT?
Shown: value=9.5 unit=in
